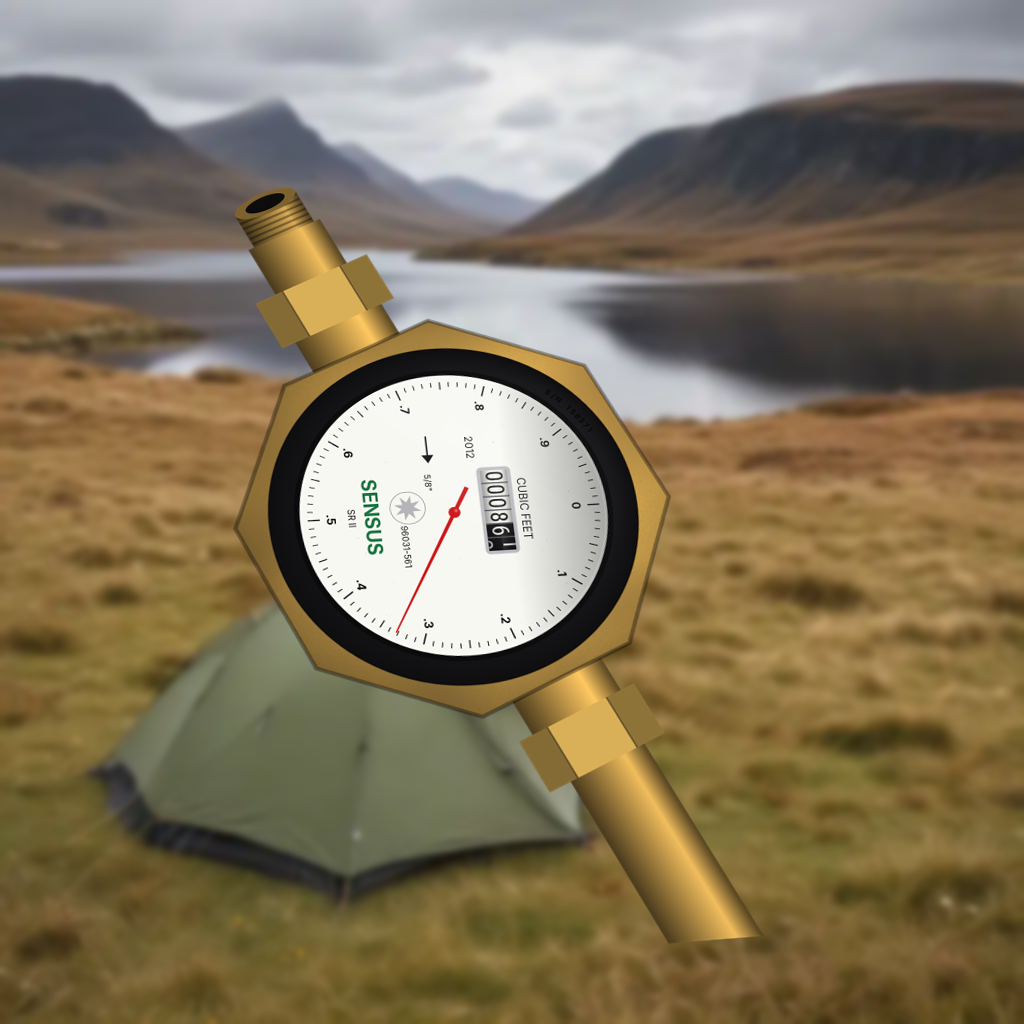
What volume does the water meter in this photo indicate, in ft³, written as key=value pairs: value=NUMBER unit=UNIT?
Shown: value=861.33 unit=ft³
